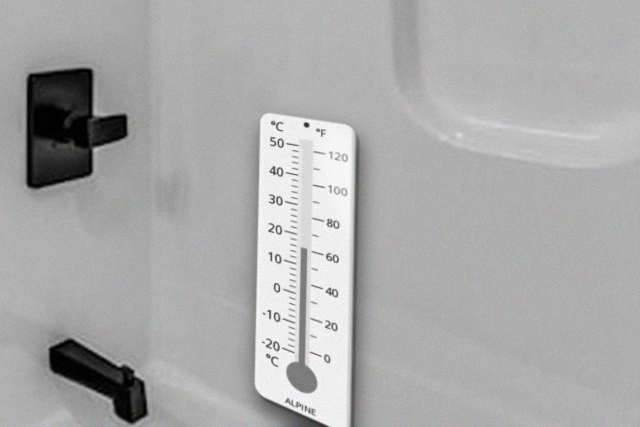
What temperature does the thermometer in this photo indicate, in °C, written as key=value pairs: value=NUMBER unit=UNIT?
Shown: value=16 unit=°C
